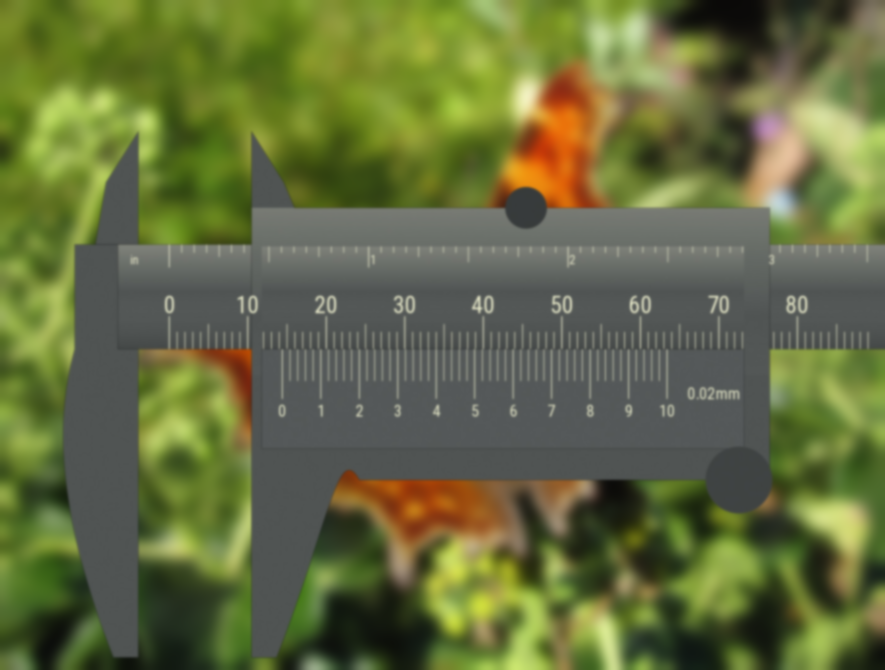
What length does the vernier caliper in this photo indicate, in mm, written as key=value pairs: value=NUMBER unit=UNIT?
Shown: value=14.4 unit=mm
